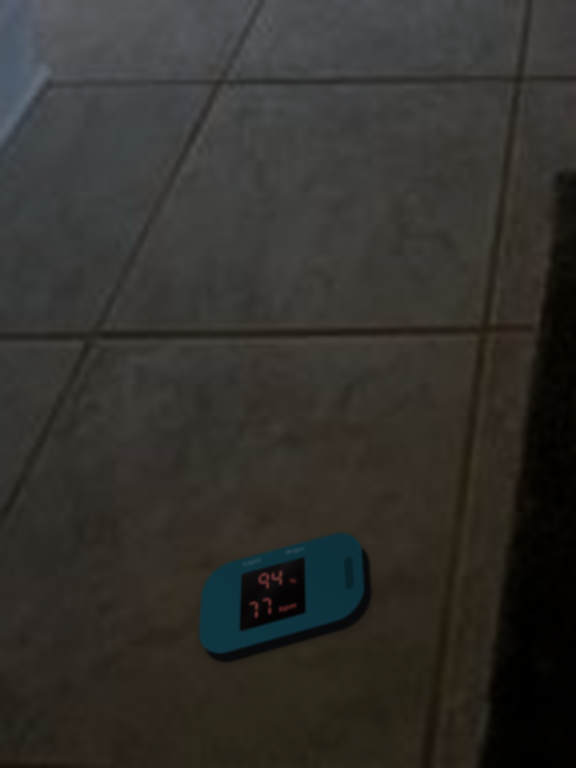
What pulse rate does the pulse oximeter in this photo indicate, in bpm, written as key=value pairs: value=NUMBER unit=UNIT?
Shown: value=77 unit=bpm
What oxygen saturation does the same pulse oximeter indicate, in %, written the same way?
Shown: value=94 unit=%
